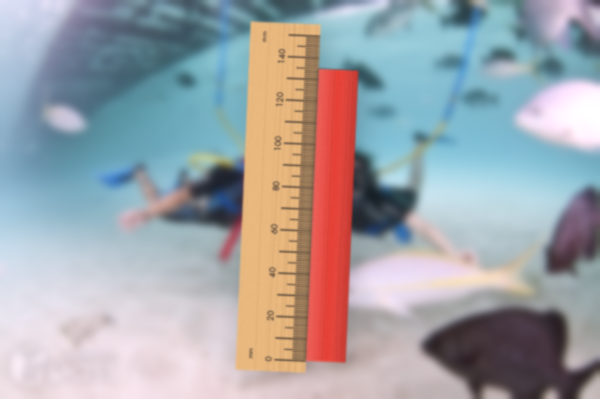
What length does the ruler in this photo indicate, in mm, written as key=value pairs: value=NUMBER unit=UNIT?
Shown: value=135 unit=mm
